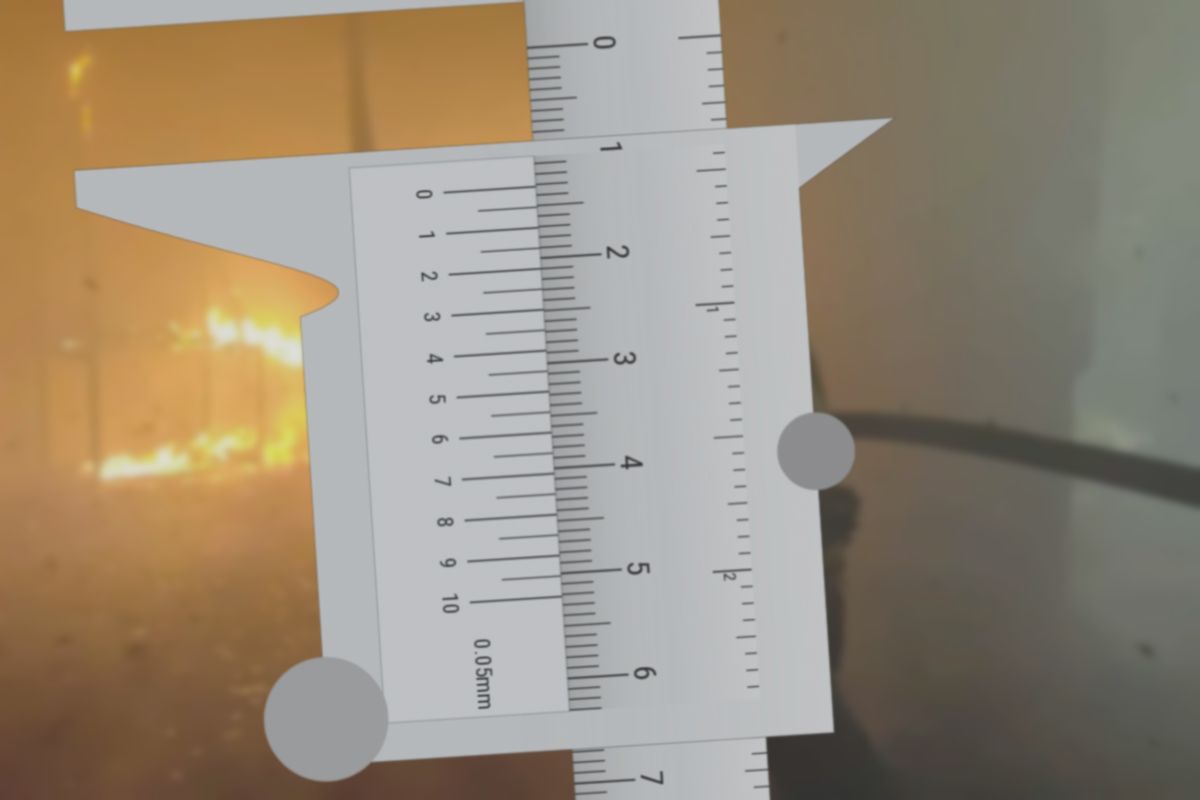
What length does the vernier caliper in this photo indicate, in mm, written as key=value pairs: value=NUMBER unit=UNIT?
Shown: value=13.2 unit=mm
